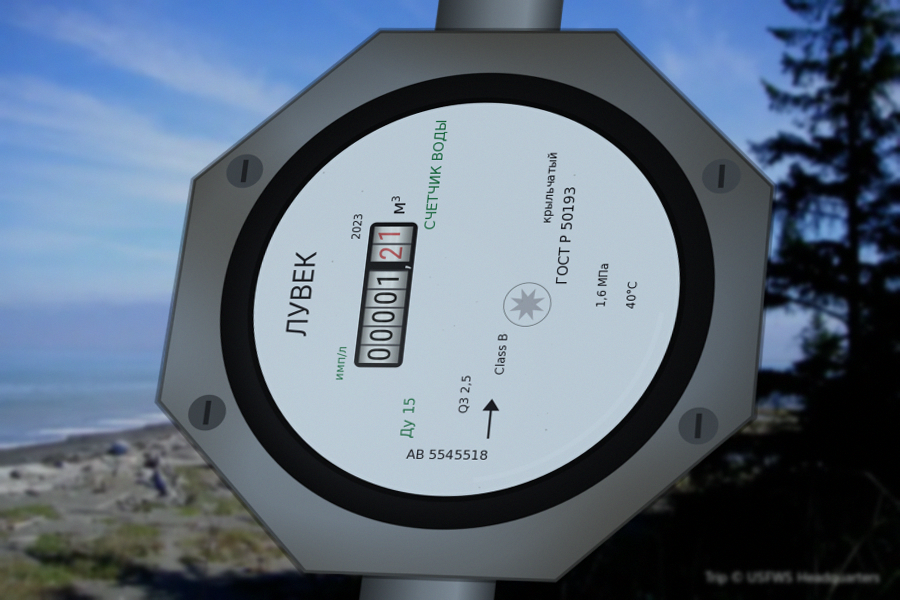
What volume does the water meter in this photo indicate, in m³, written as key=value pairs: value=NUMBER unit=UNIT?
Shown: value=1.21 unit=m³
